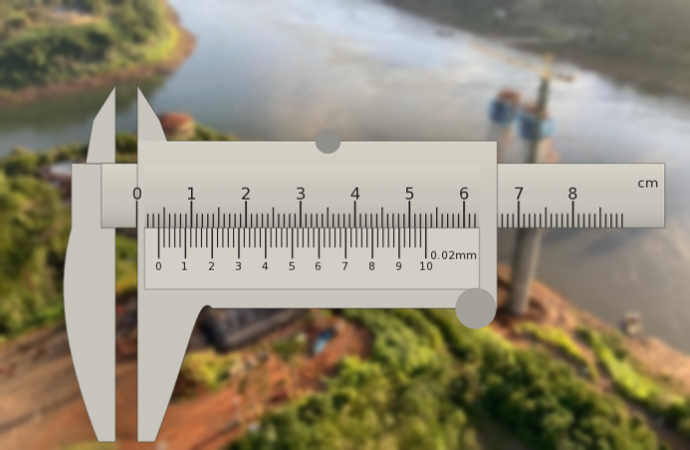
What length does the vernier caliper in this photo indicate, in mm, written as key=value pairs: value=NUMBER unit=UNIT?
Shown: value=4.0 unit=mm
